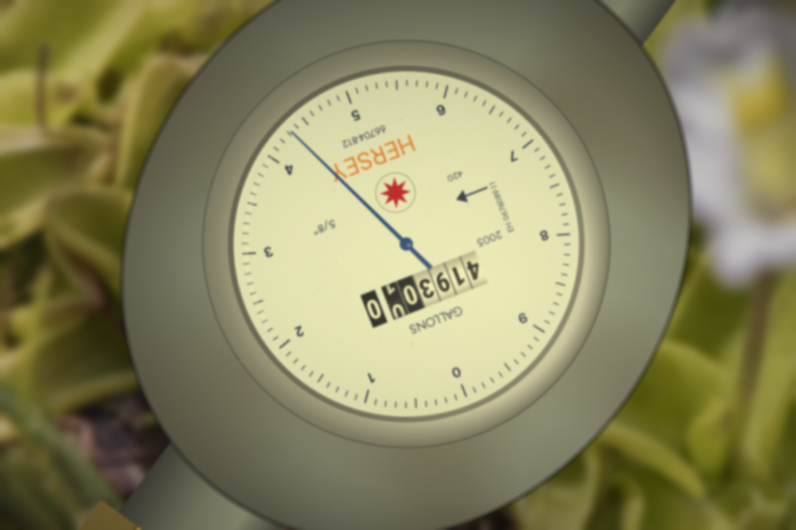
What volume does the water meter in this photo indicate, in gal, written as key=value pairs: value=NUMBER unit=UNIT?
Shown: value=4193004.3 unit=gal
